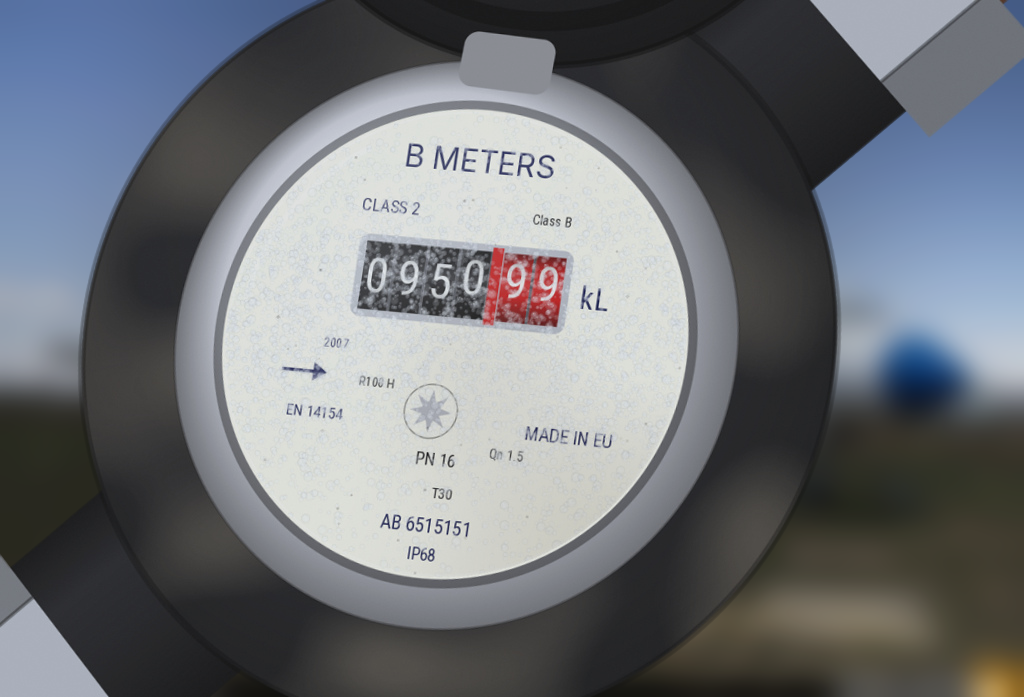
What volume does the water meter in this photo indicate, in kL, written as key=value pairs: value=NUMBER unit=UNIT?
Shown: value=950.99 unit=kL
